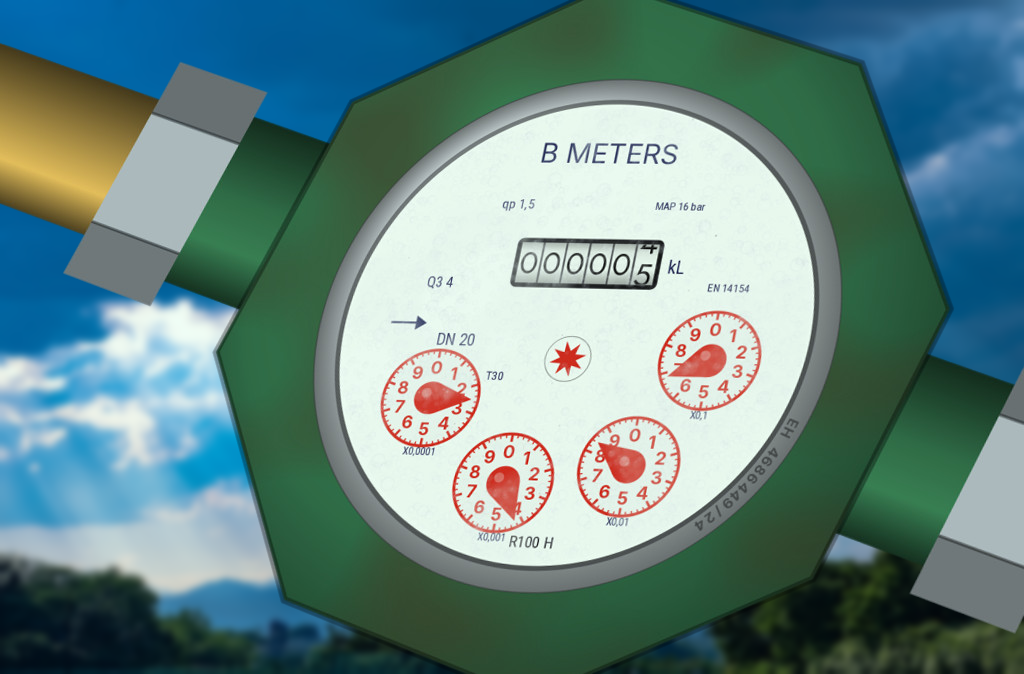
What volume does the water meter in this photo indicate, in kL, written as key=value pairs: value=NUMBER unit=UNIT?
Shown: value=4.6842 unit=kL
